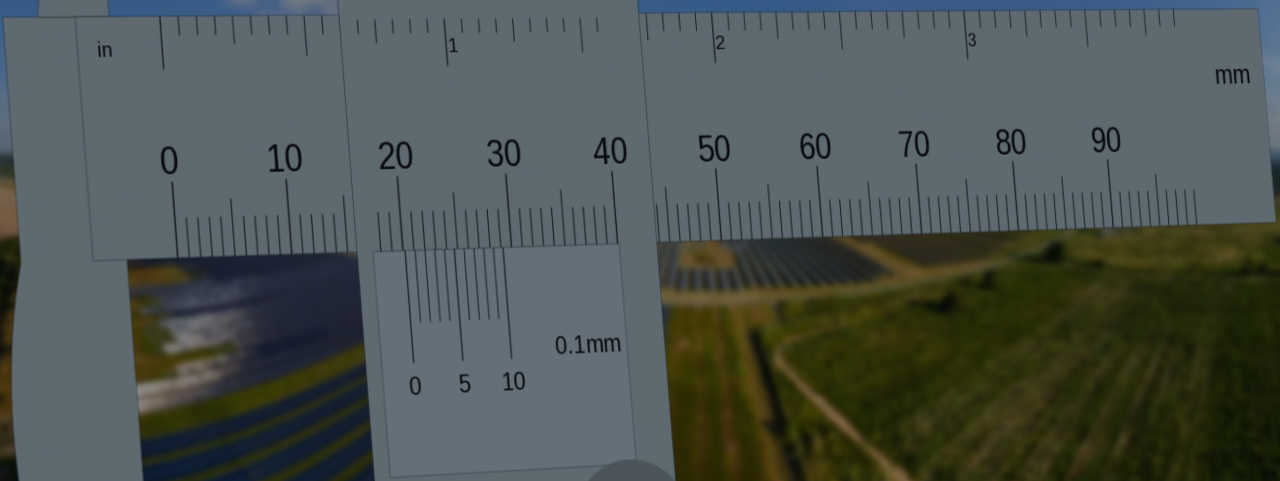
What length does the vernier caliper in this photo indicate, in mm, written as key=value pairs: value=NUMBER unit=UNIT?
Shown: value=20.2 unit=mm
